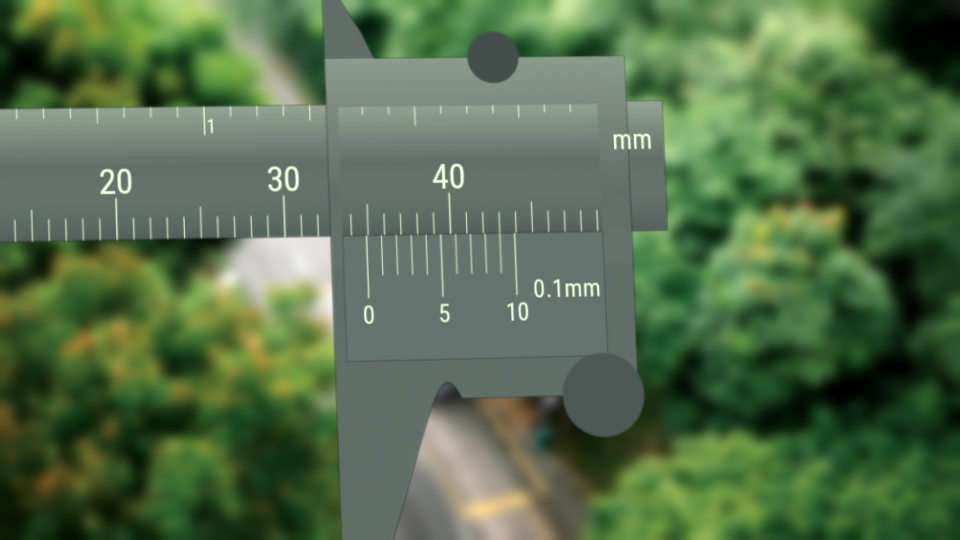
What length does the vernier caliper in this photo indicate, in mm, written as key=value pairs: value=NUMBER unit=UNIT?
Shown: value=34.9 unit=mm
